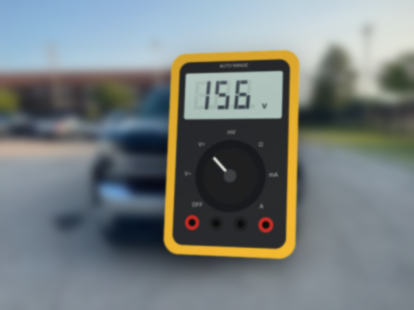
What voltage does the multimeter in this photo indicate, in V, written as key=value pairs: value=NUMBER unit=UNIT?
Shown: value=156 unit=V
